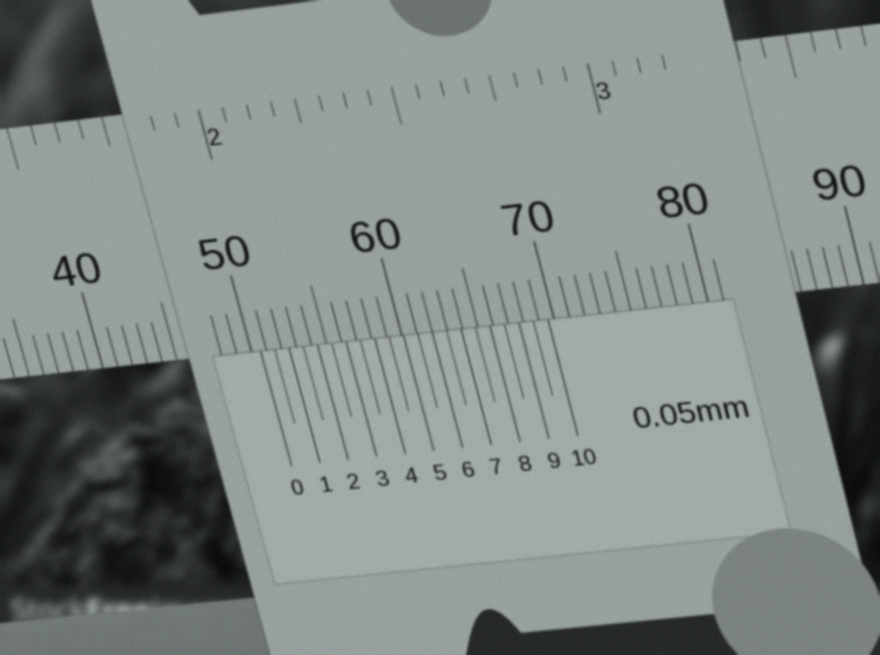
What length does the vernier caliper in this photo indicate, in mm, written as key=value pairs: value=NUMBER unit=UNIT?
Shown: value=50.6 unit=mm
